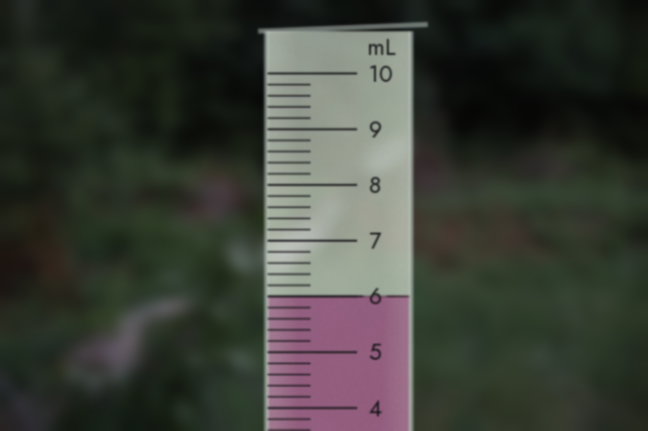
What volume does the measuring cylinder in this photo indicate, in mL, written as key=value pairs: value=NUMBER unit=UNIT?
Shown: value=6 unit=mL
